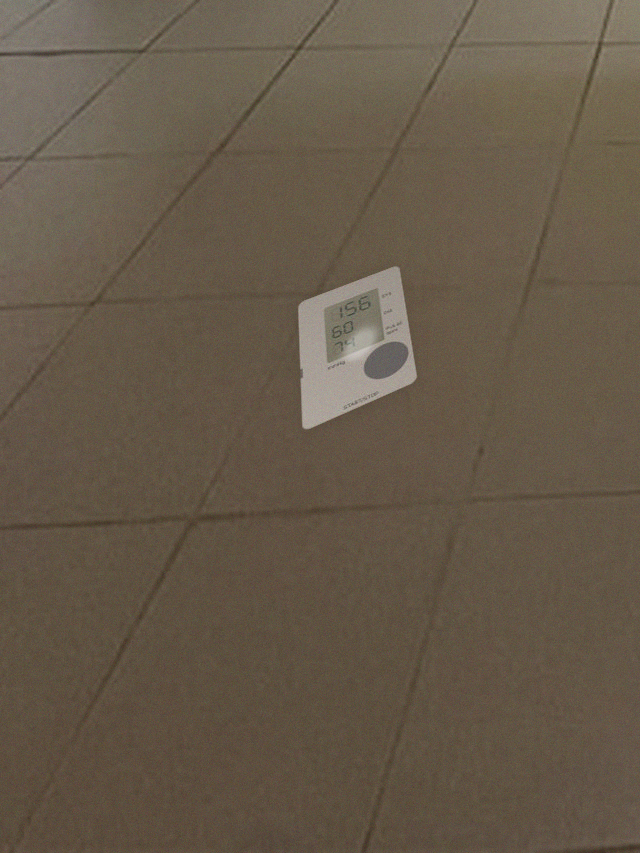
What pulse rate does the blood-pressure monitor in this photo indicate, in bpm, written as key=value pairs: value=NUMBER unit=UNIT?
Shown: value=74 unit=bpm
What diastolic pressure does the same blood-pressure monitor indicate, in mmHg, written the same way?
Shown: value=60 unit=mmHg
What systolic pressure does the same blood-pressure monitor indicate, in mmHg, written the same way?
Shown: value=156 unit=mmHg
